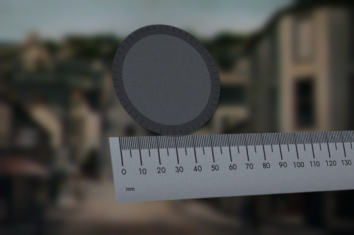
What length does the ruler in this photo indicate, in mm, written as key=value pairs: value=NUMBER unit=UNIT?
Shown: value=60 unit=mm
